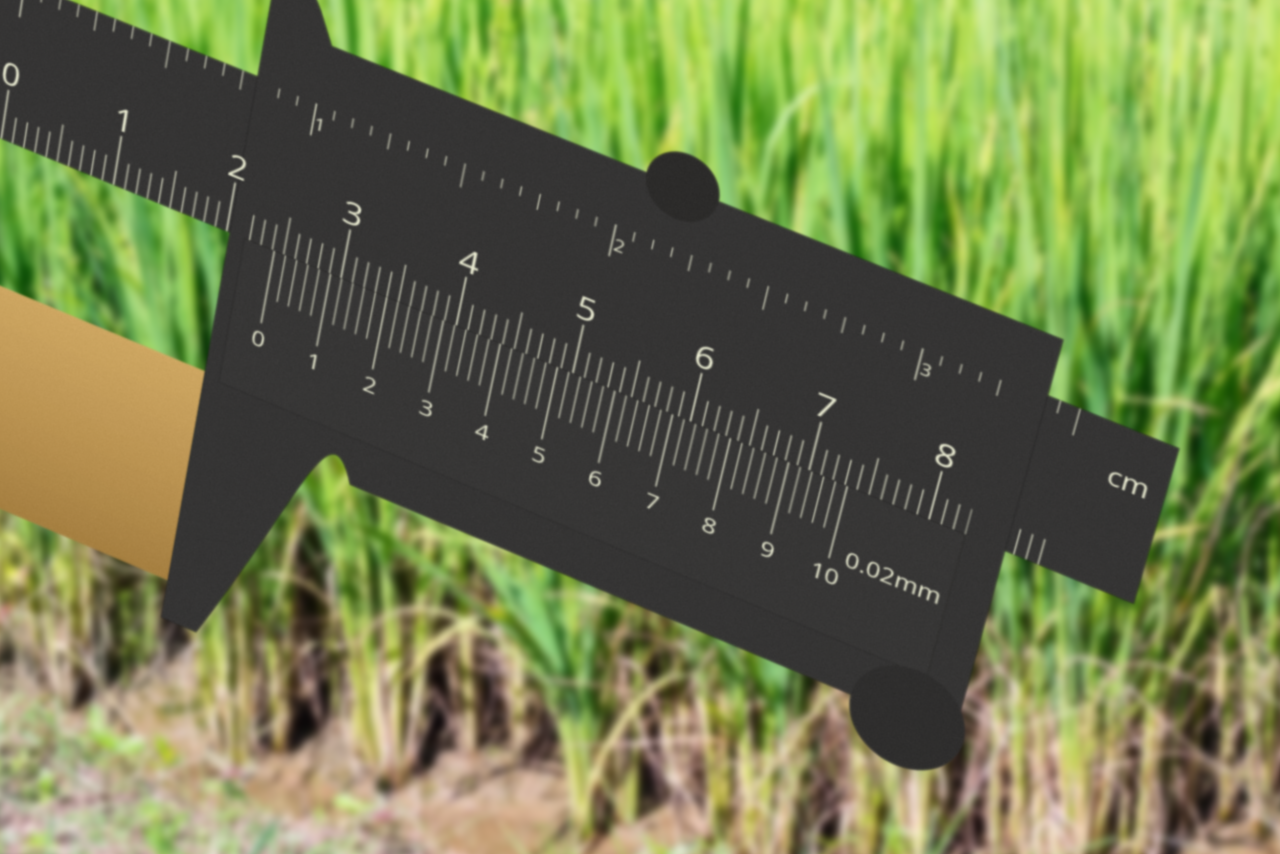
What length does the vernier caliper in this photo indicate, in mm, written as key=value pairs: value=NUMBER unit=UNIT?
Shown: value=24.2 unit=mm
